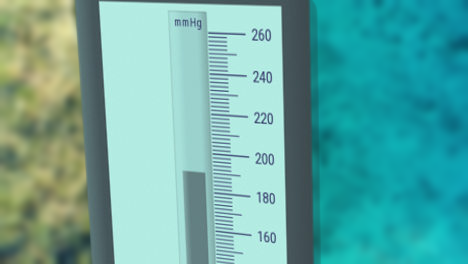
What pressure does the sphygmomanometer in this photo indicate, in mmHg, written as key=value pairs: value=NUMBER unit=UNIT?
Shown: value=190 unit=mmHg
